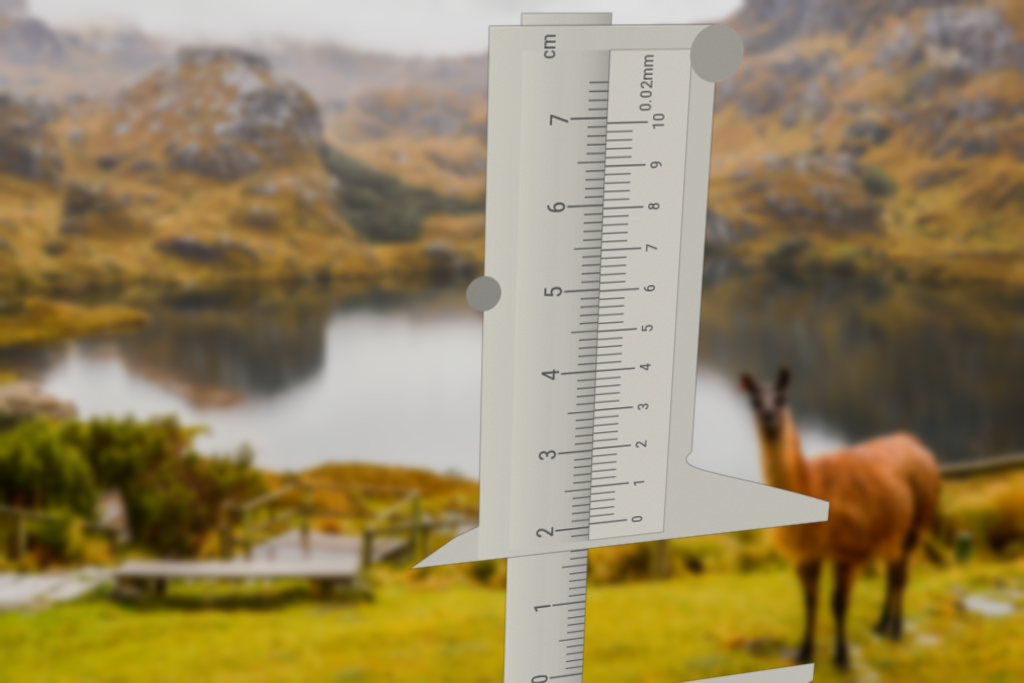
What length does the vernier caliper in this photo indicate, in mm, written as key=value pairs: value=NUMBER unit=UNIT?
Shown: value=20.4 unit=mm
